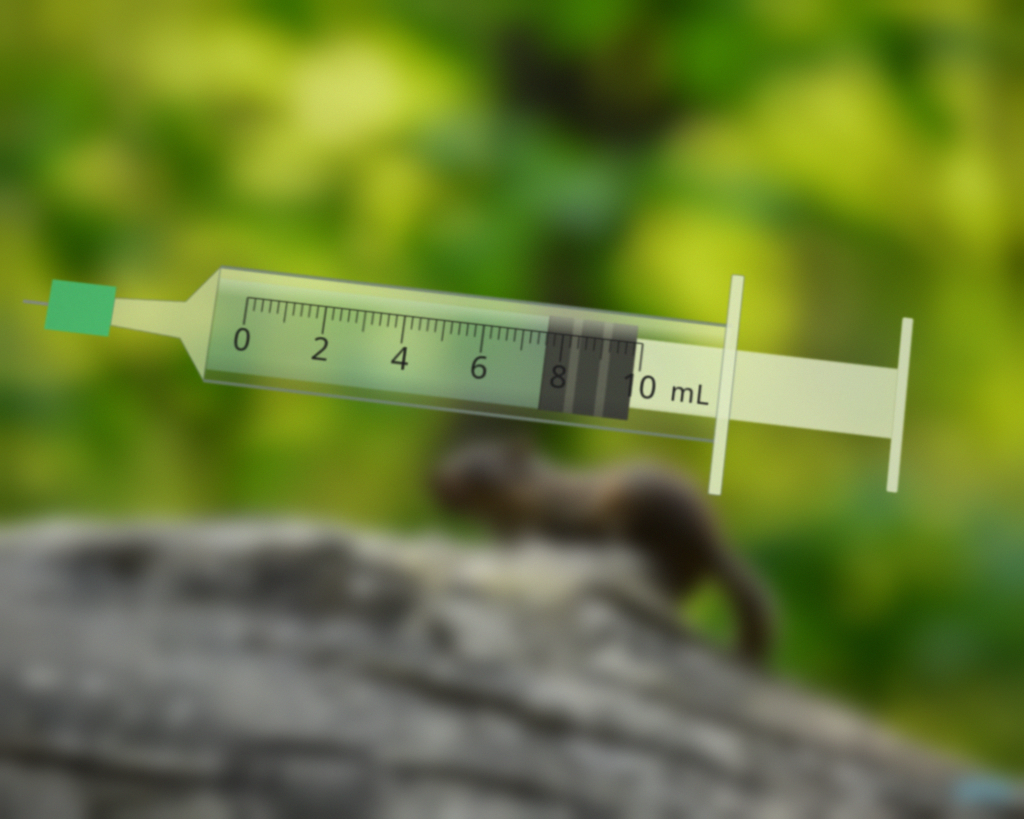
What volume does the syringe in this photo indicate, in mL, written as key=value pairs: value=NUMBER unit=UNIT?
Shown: value=7.6 unit=mL
